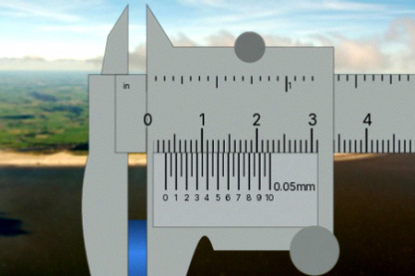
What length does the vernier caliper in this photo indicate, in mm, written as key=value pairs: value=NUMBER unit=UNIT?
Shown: value=3.4 unit=mm
